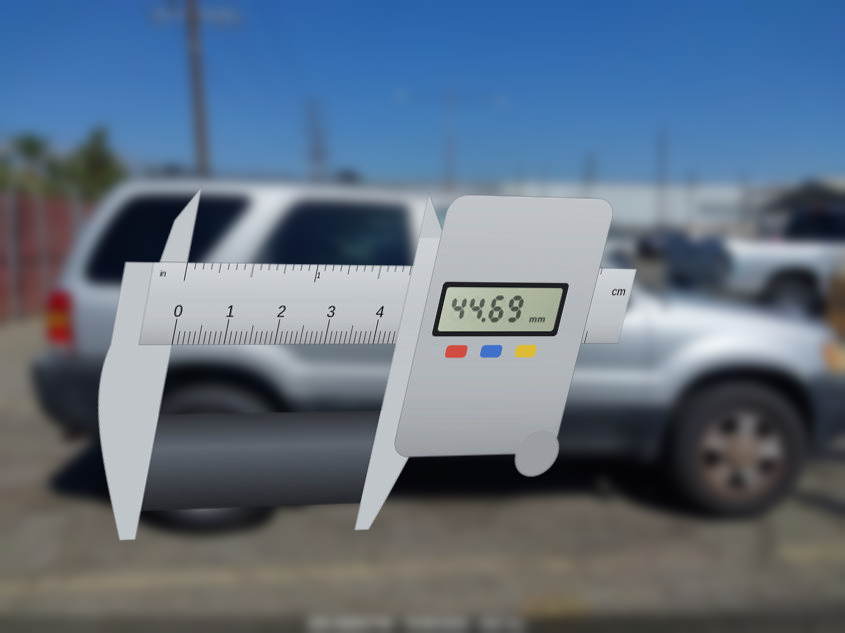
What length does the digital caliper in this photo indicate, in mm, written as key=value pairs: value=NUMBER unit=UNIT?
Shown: value=44.69 unit=mm
